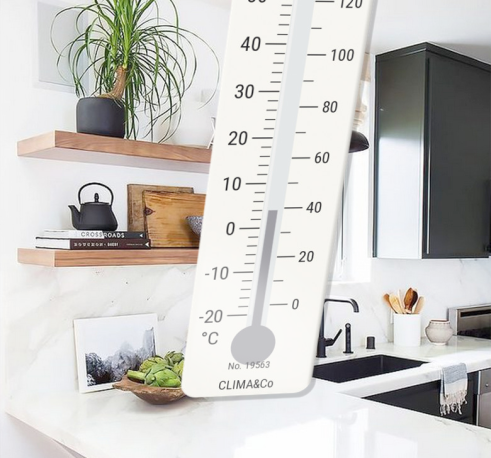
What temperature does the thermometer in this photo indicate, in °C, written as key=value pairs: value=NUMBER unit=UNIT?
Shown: value=4 unit=°C
